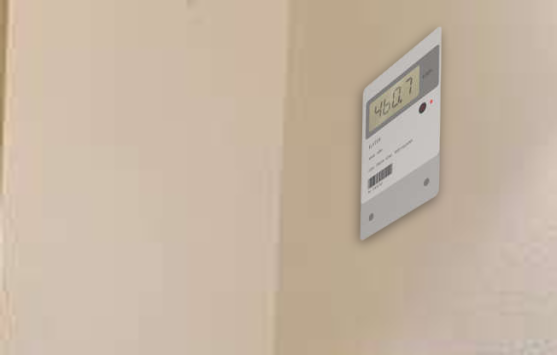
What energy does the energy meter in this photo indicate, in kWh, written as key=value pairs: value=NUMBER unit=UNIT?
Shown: value=460.7 unit=kWh
